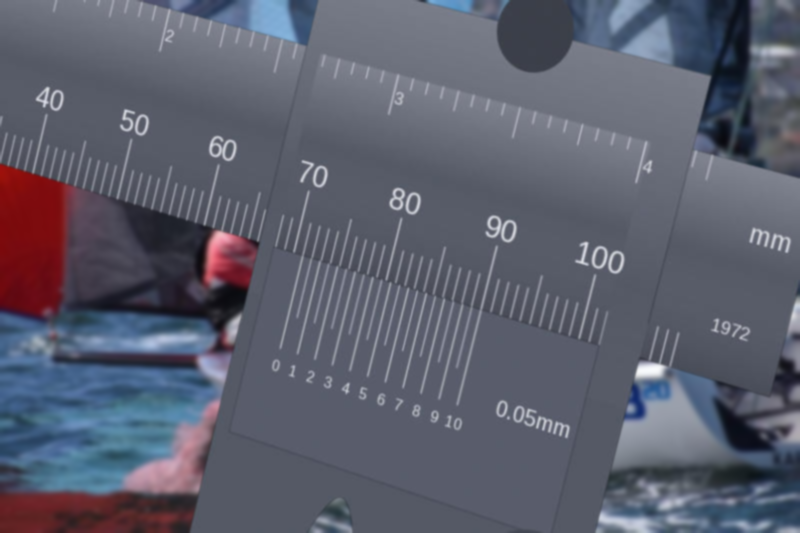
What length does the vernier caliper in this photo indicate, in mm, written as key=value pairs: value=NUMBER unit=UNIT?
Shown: value=71.0 unit=mm
